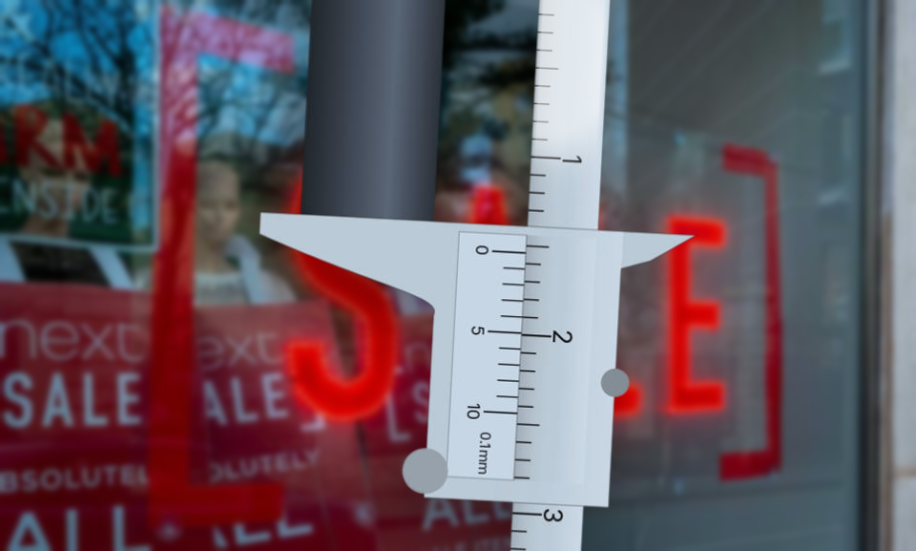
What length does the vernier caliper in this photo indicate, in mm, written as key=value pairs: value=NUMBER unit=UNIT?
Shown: value=15.4 unit=mm
